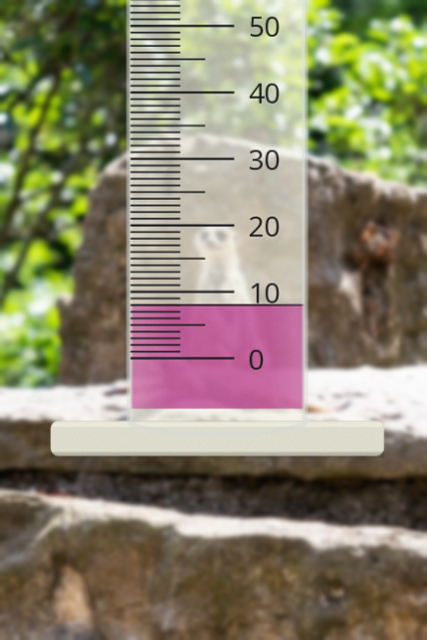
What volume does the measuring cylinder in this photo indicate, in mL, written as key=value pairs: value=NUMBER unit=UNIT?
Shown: value=8 unit=mL
